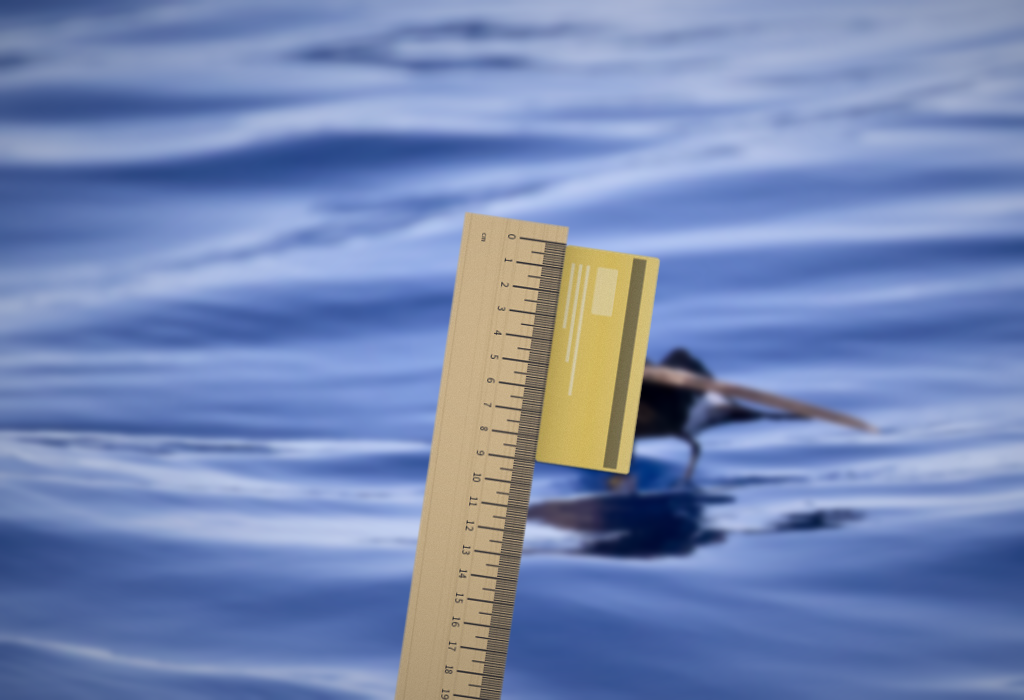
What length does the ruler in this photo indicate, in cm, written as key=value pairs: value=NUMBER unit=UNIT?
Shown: value=9 unit=cm
